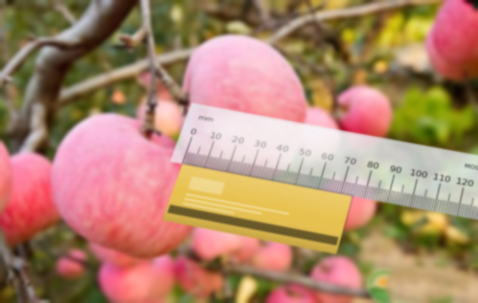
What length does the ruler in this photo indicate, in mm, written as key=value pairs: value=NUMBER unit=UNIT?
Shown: value=75 unit=mm
